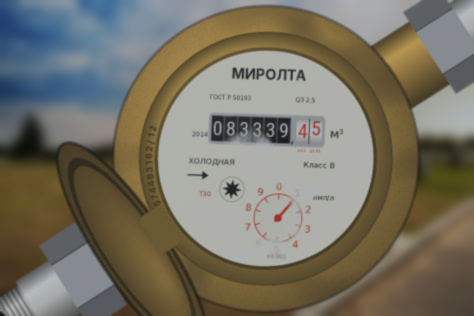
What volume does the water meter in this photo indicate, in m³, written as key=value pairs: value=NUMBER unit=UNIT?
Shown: value=83339.451 unit=m³
